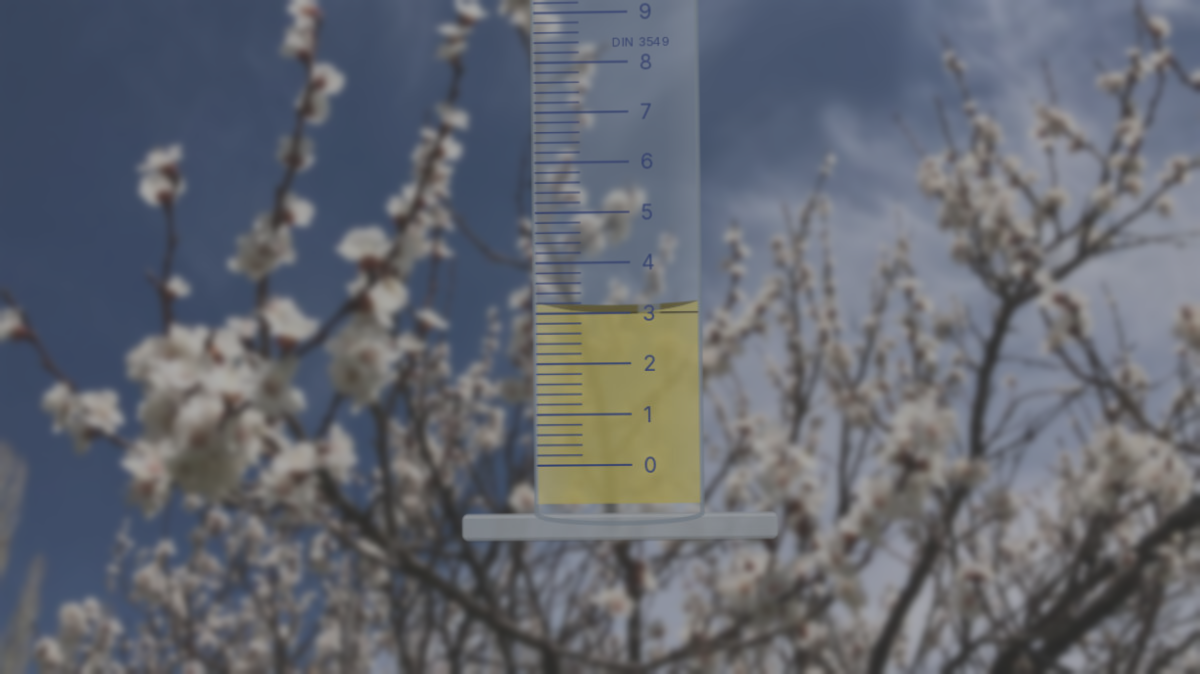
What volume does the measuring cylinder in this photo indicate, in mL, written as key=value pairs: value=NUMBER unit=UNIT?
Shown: value=3 unit=mL
